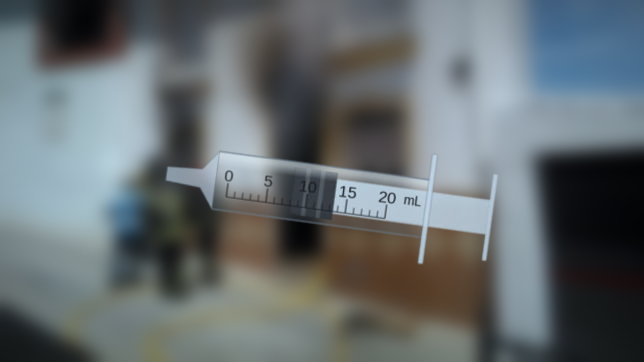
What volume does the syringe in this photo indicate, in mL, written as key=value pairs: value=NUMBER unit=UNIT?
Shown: value=8 unit=mL
